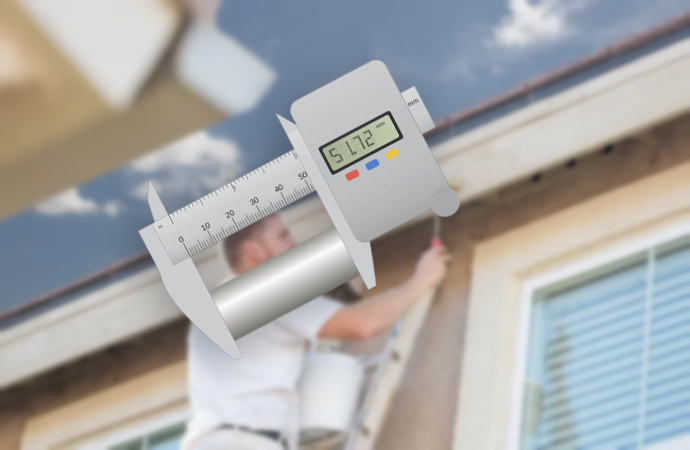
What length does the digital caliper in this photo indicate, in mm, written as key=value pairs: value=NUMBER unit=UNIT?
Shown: value=51.72 unit=mm
